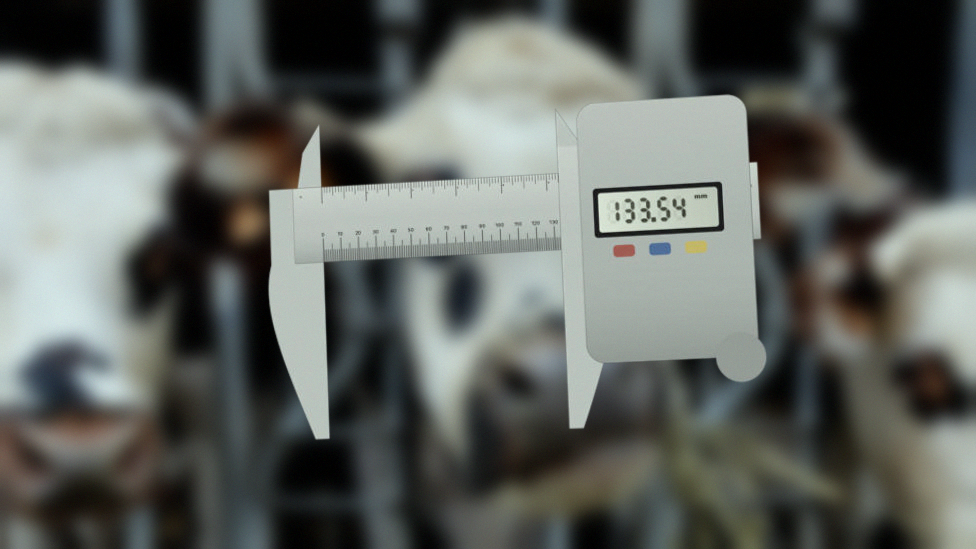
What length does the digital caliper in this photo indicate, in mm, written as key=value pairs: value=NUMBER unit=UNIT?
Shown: value=133.54 unit=mm
